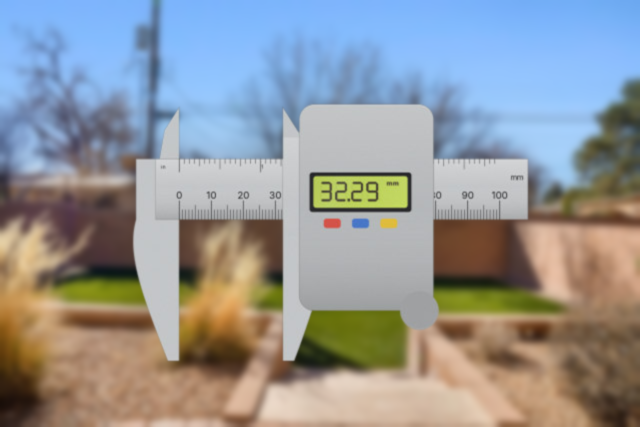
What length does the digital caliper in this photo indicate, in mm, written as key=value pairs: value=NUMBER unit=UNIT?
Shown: value=32.29 unit=mm
